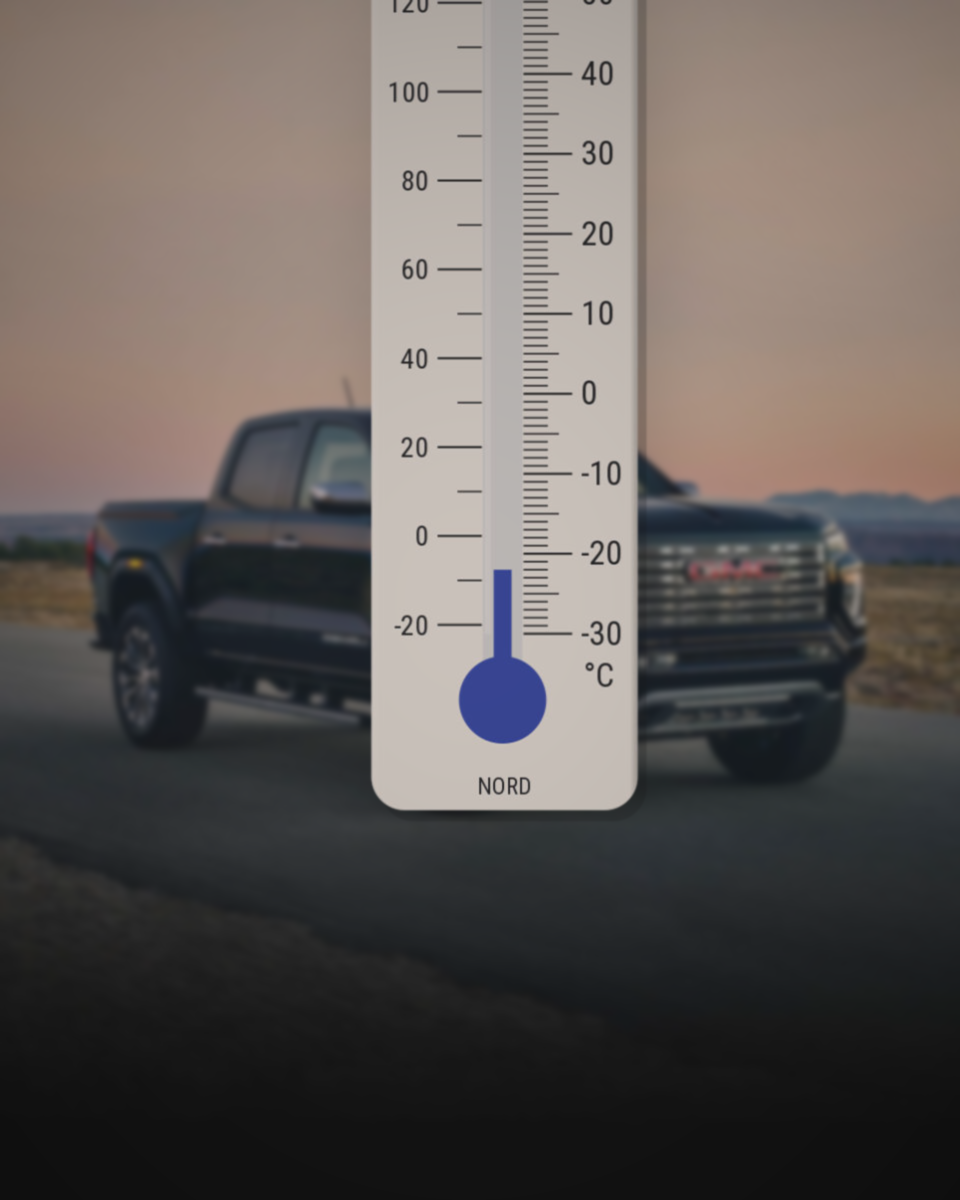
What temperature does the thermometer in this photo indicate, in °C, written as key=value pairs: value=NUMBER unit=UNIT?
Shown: value=-22 unit=°C
